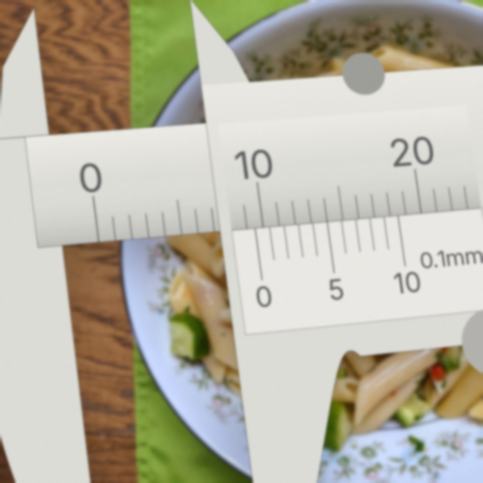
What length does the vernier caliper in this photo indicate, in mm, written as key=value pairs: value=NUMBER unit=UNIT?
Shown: value=9.5 unit=mm
